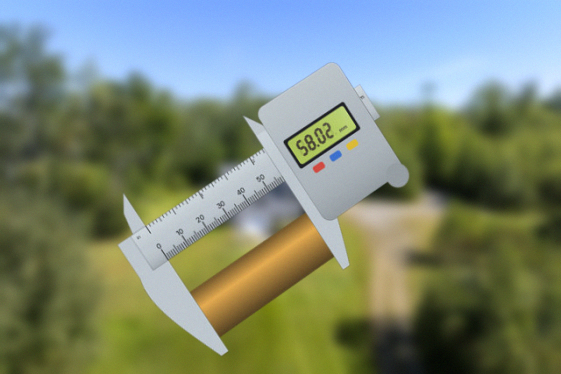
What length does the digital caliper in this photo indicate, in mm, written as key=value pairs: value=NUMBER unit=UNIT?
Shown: value=58.02 unit=mm
